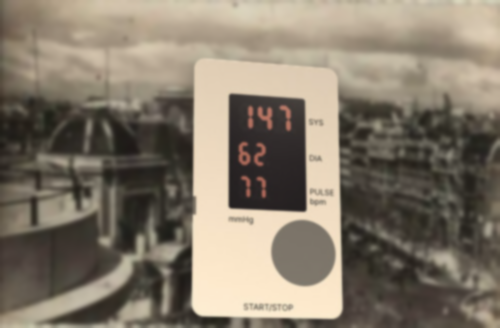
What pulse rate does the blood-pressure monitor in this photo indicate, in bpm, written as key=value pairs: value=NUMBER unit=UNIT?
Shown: value=77 unit=bpm
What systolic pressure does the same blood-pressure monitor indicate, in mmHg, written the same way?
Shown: value=147 unit=mmHg
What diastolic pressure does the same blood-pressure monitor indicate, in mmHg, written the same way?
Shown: value=62 unit=mmHg
